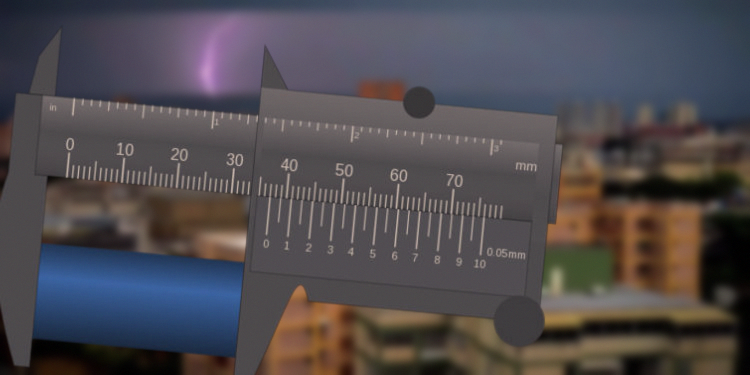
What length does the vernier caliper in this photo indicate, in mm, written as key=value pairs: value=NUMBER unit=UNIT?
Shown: value=37.0 unit=mm
